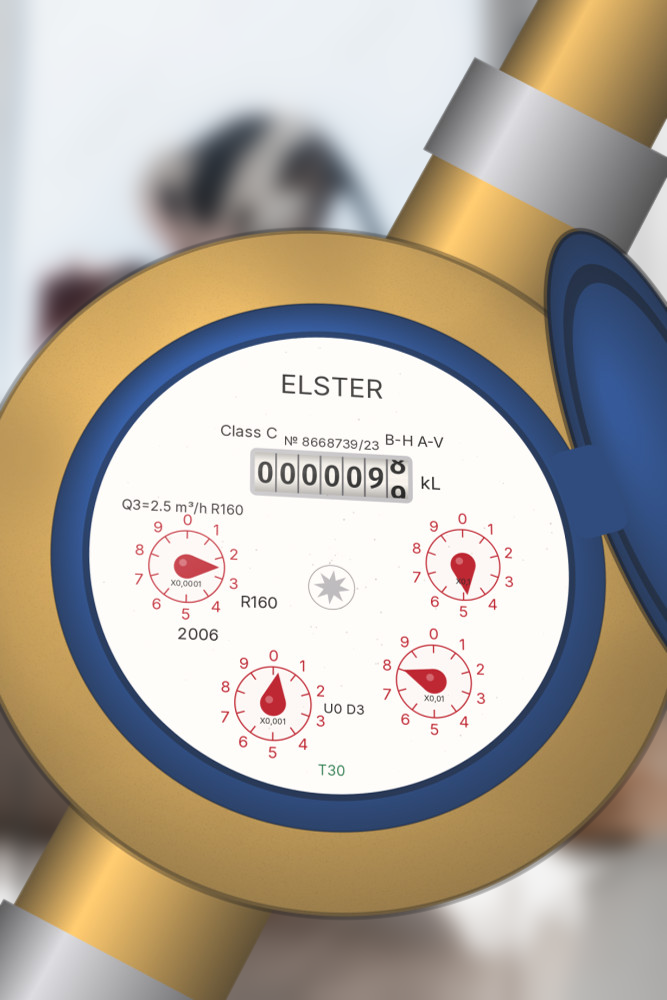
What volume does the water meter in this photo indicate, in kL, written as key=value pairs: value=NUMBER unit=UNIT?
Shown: value=98.4802 unit=kL
